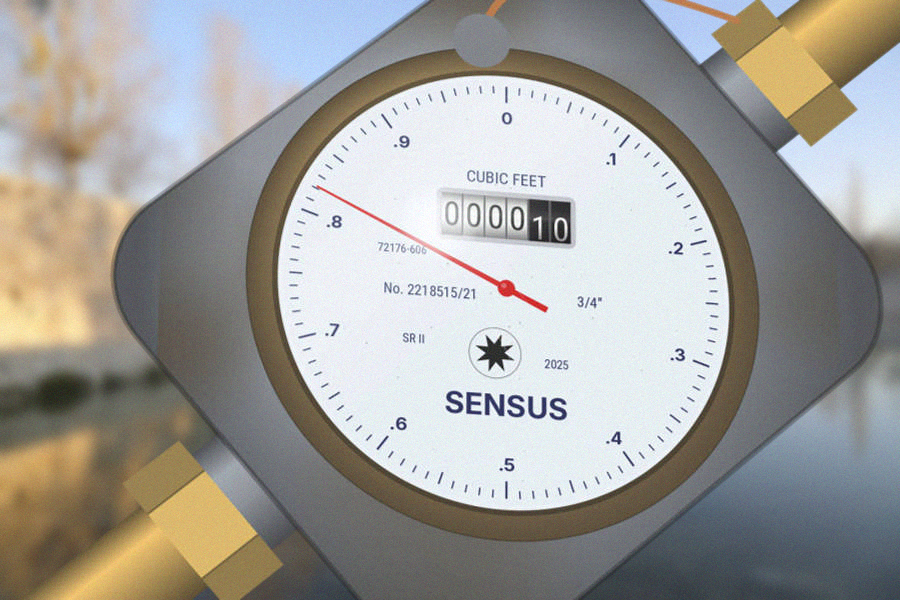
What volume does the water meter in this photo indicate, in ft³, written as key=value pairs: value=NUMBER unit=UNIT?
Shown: value=9.82 unit=ft³
